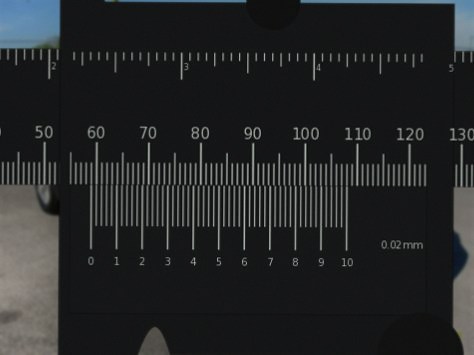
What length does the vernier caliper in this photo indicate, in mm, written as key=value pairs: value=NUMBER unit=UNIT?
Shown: value=59.0 unit=mm
